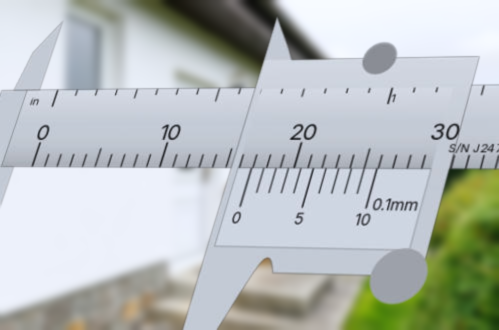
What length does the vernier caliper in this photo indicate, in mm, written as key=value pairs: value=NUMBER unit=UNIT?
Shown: value=16.9 unit=mm
